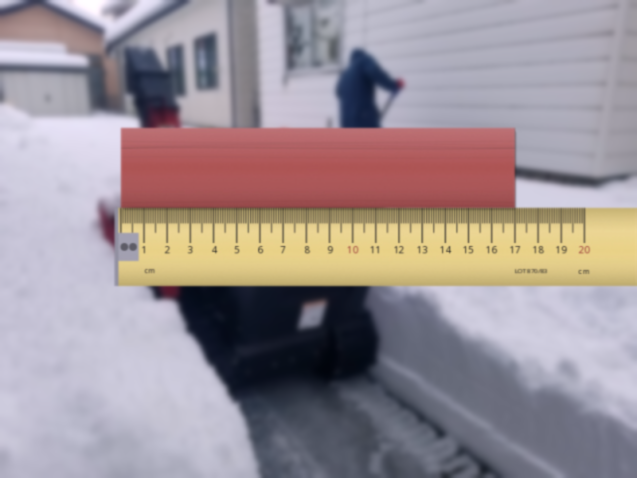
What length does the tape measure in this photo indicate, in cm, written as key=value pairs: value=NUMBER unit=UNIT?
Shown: value=17 unit=cm
